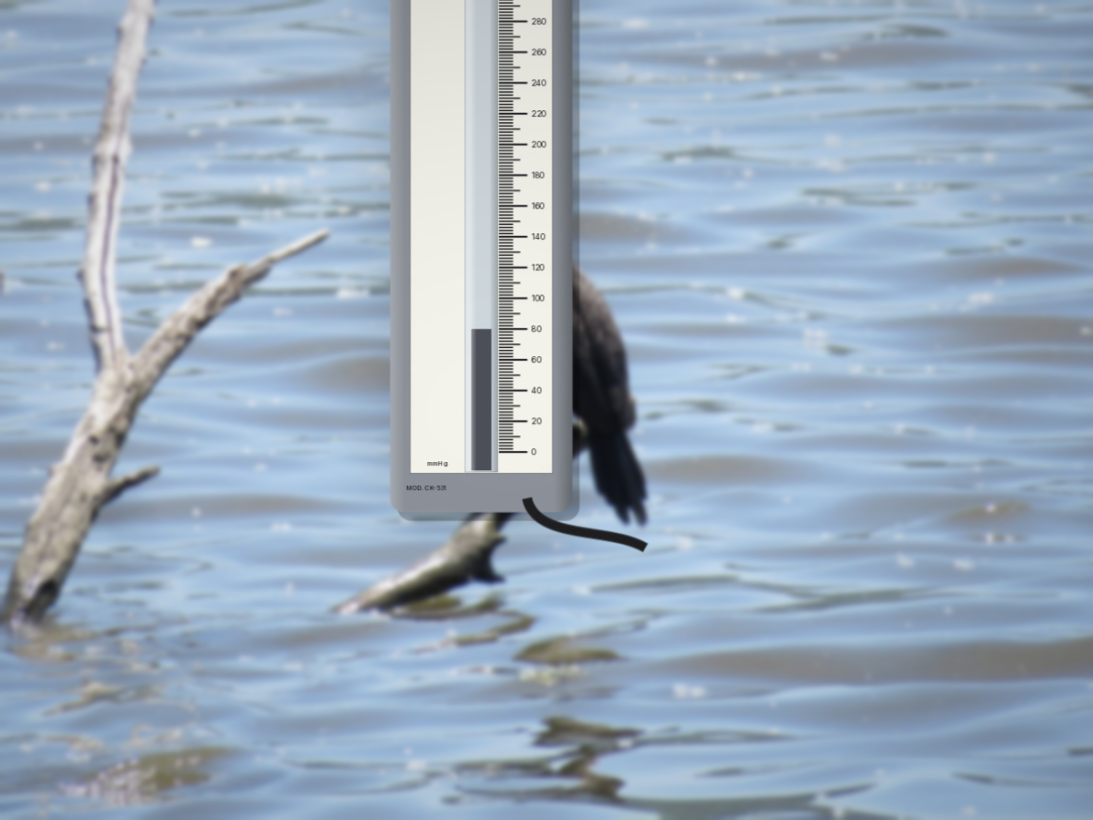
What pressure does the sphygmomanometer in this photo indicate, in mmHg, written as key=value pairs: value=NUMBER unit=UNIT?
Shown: value=80 unit=mmHg
